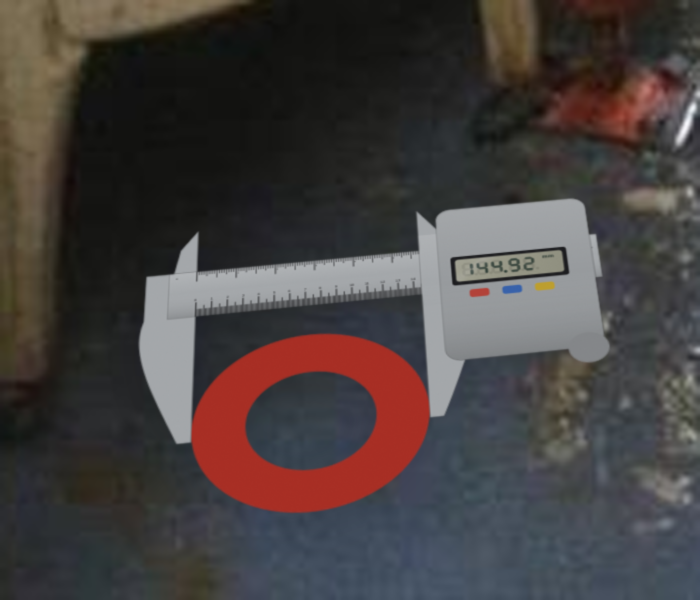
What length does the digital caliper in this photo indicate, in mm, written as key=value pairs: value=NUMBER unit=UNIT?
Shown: value=144.92 unit=mm
